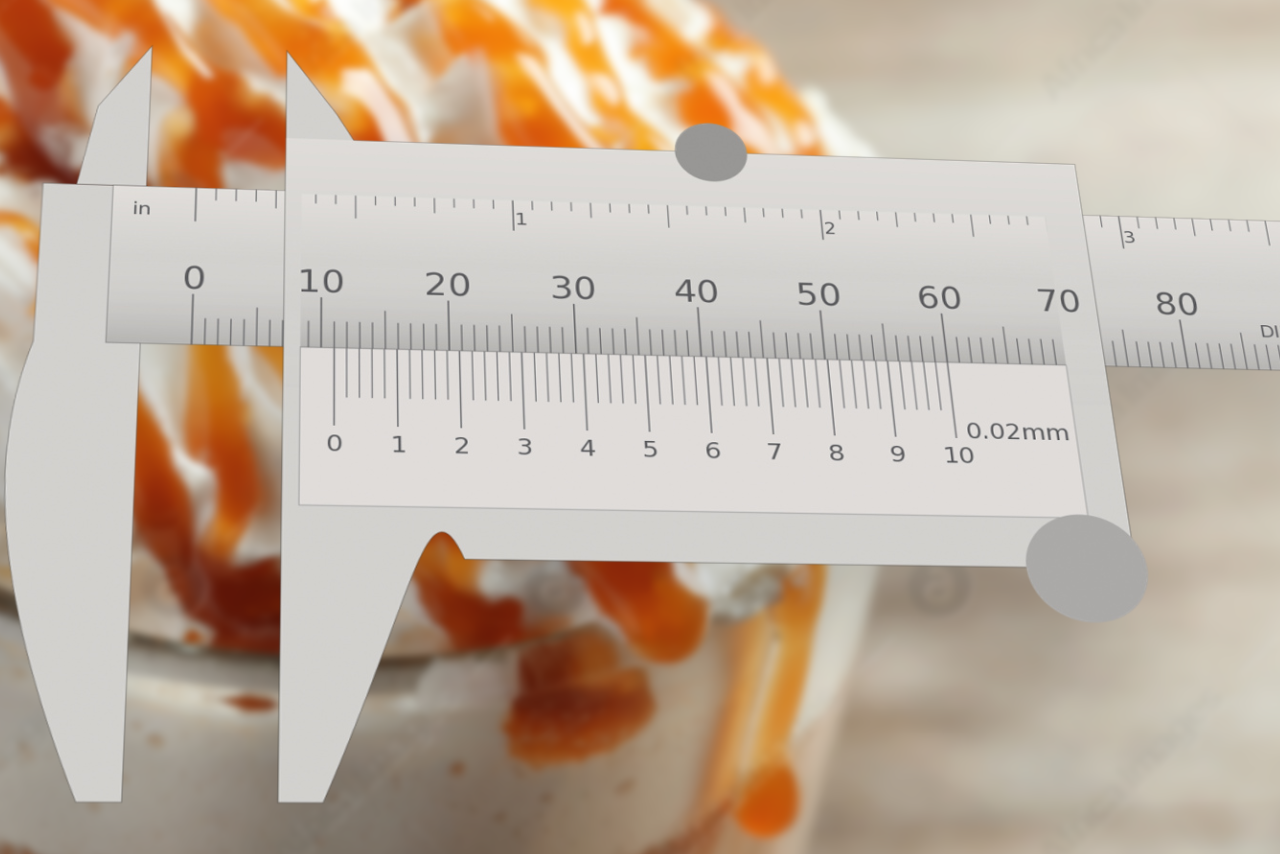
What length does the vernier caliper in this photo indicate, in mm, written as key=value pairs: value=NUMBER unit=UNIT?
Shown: value=11.0 unit=mm
